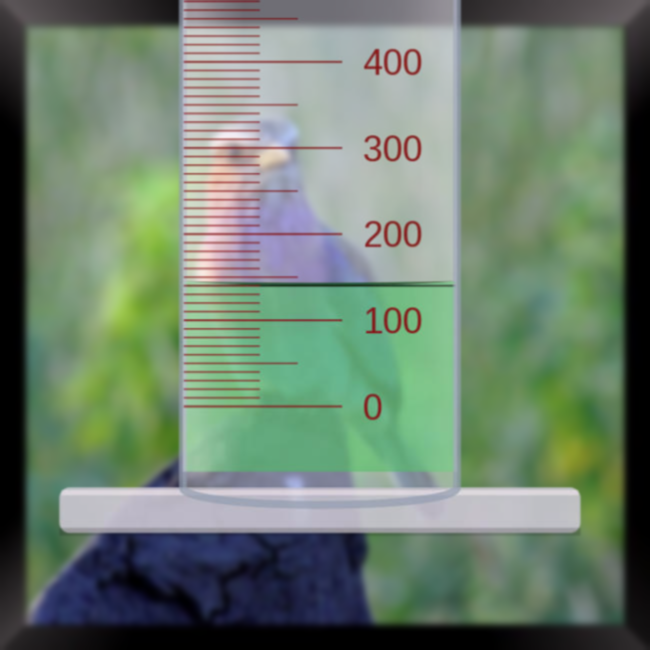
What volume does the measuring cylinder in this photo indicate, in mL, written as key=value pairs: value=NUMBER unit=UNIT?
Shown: value=140 unit=mL
